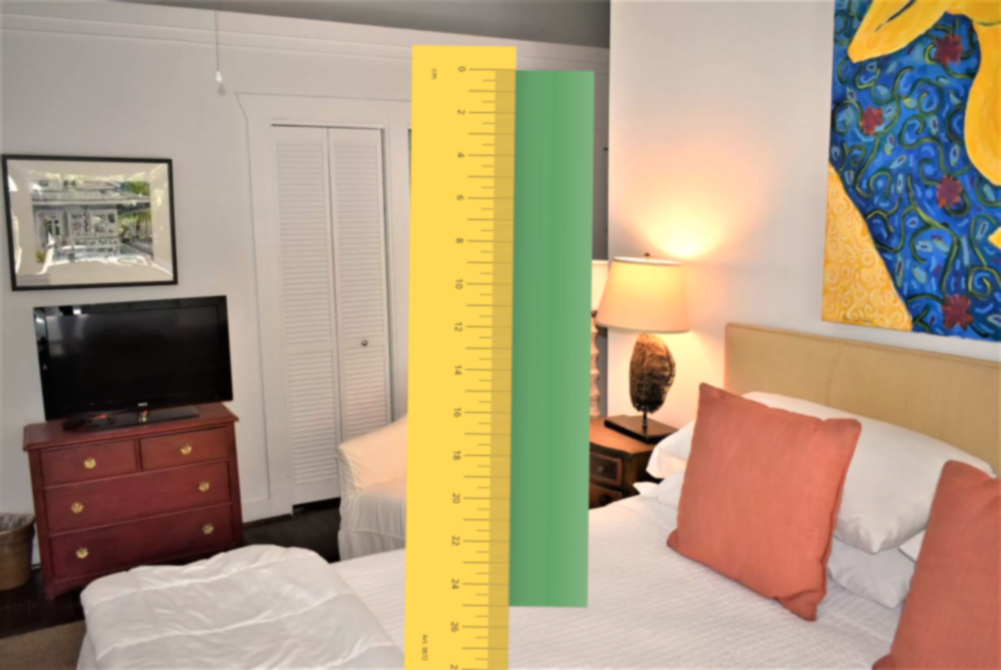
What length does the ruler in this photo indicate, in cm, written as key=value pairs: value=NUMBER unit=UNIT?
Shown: value=25 unit=cm
